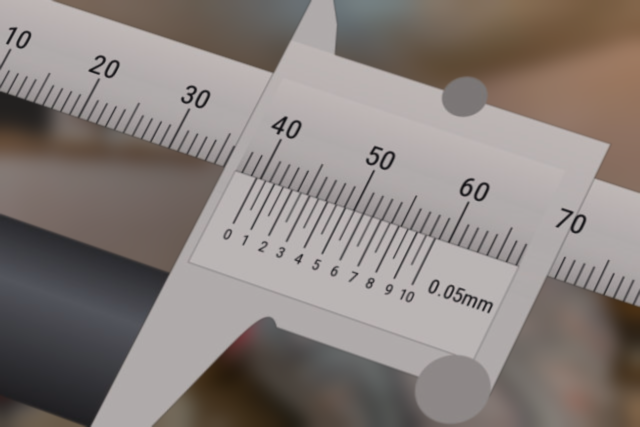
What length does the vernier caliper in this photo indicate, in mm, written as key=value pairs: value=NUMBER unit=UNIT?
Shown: value=39.6 unit=mm
